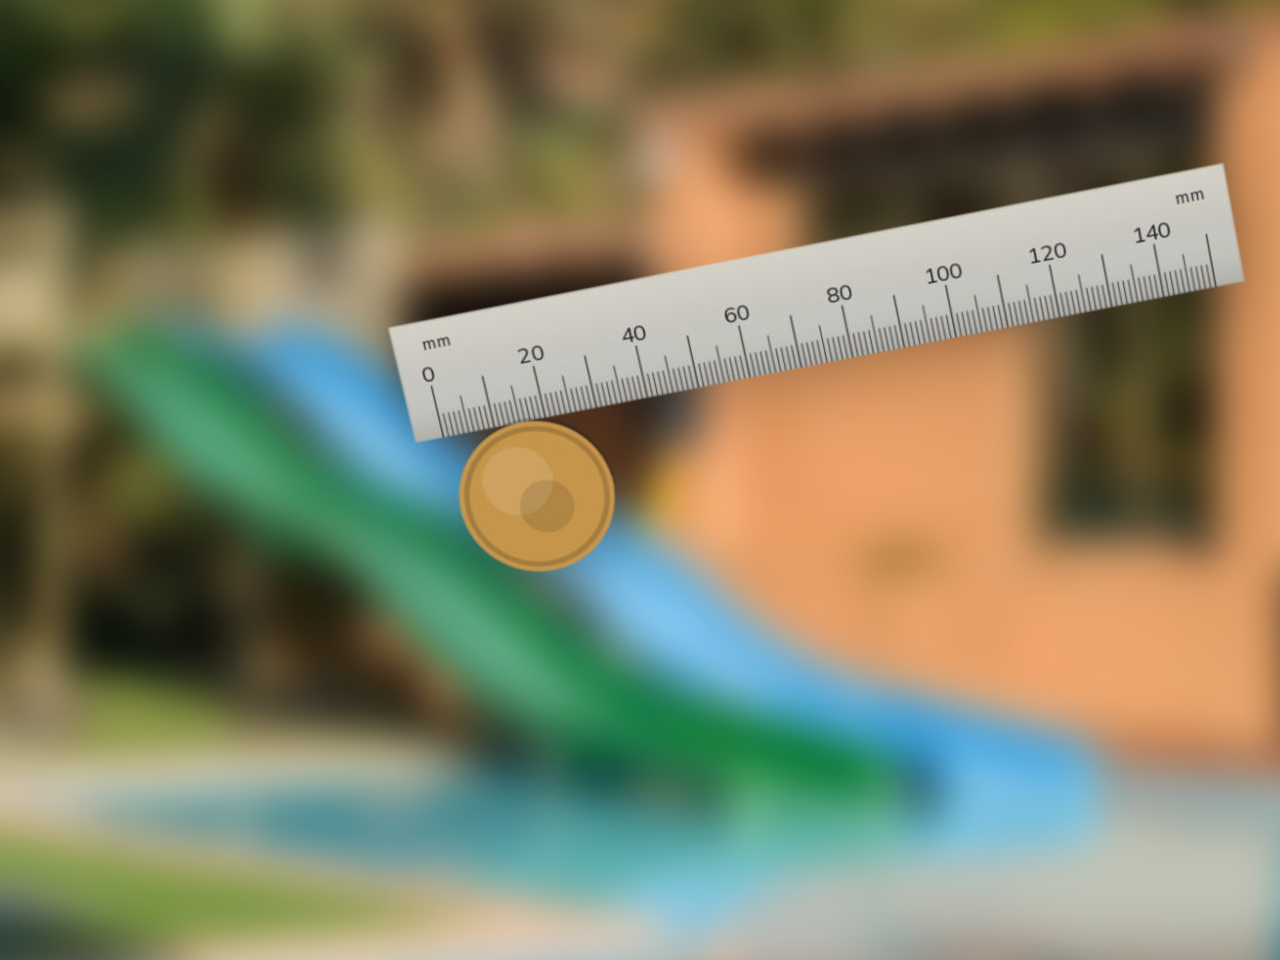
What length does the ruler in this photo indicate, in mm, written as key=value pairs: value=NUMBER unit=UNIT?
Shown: value=30 unit=mm
